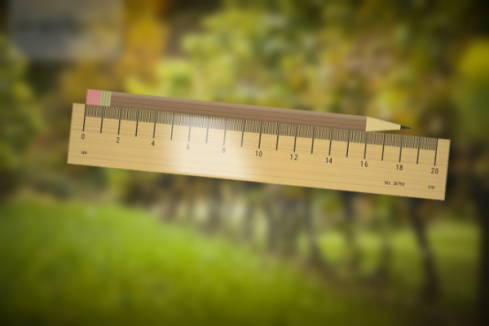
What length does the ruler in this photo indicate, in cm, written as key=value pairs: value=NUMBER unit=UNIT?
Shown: value=18.5 unit=cm
